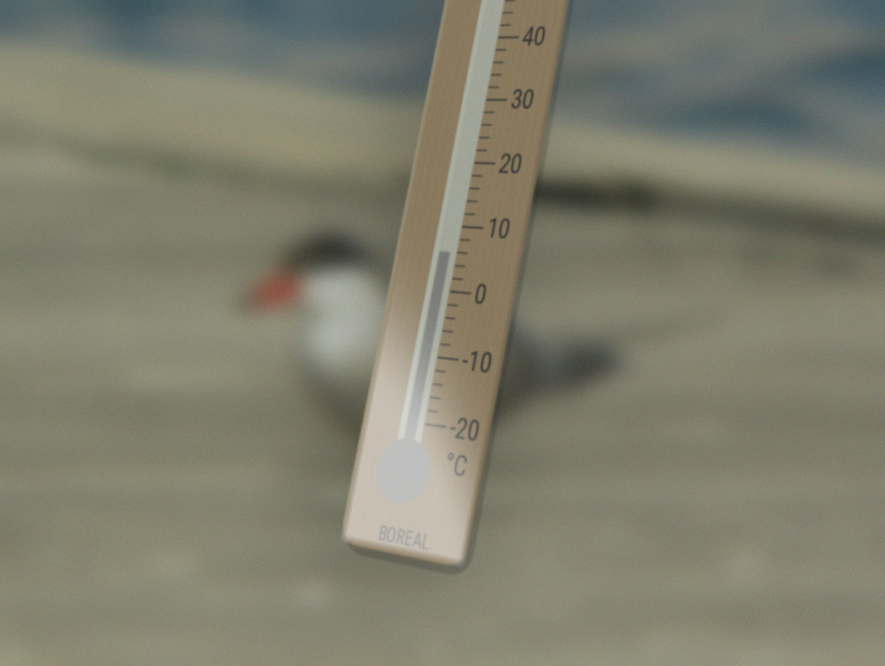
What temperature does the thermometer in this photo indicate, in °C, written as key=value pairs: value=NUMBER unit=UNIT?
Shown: value=6 unit=°C
